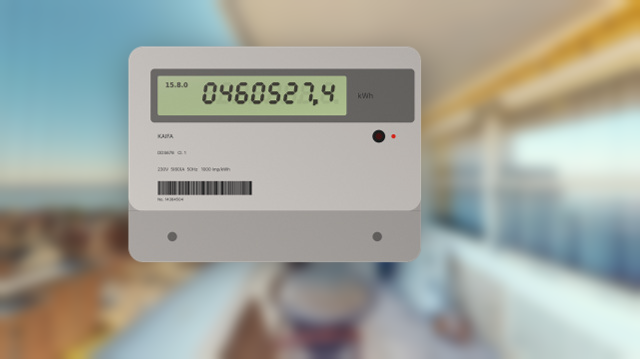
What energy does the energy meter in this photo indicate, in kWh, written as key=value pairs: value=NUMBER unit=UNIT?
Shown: value=460527.4 unit=kWh
